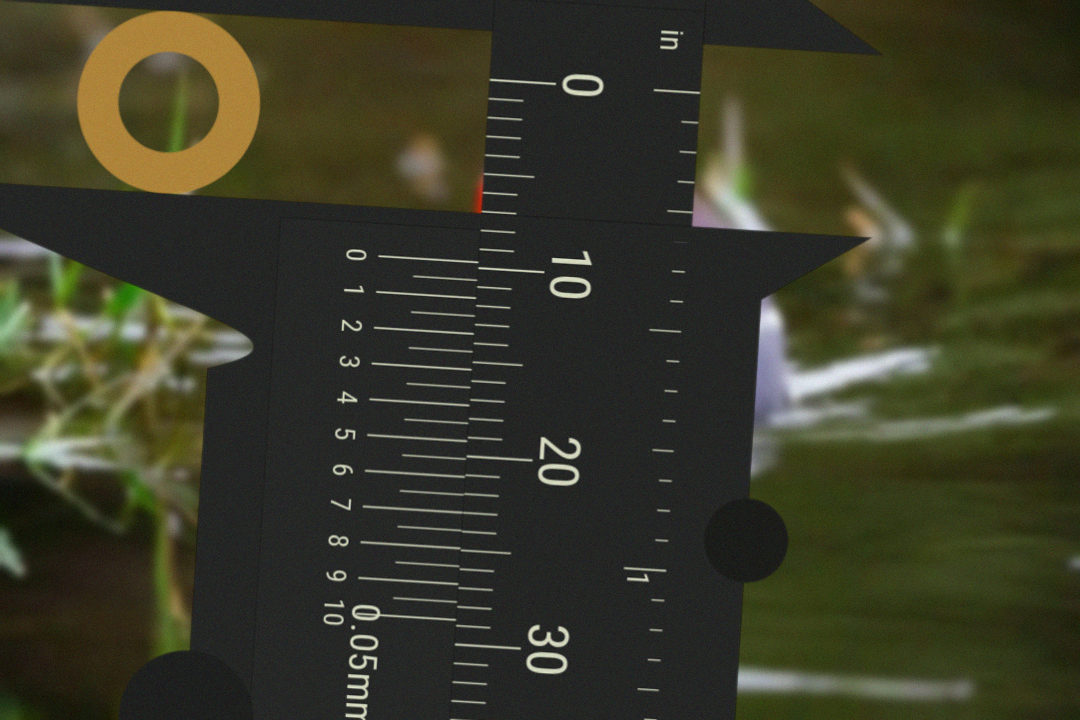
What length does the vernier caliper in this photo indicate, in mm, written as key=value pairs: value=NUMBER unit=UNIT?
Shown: value=9.7 unit=mm
